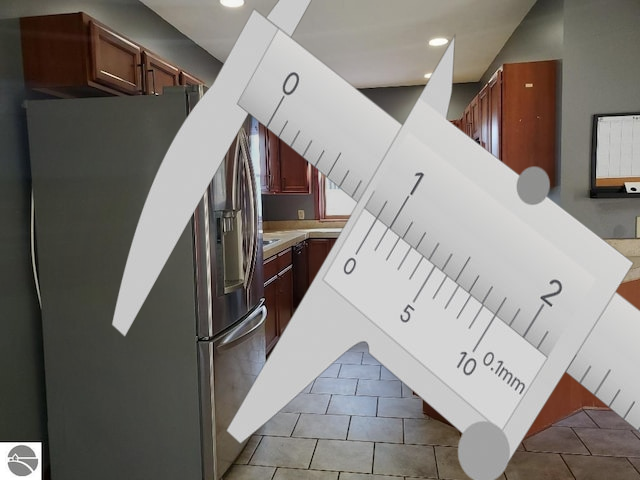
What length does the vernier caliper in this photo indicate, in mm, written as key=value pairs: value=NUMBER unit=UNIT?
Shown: value=9.0 unit=mm
